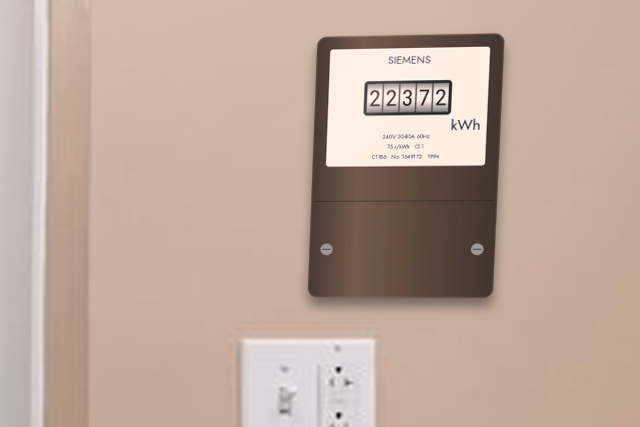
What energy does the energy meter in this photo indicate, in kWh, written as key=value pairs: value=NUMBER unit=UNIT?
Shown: value=22372 unit=kWh
